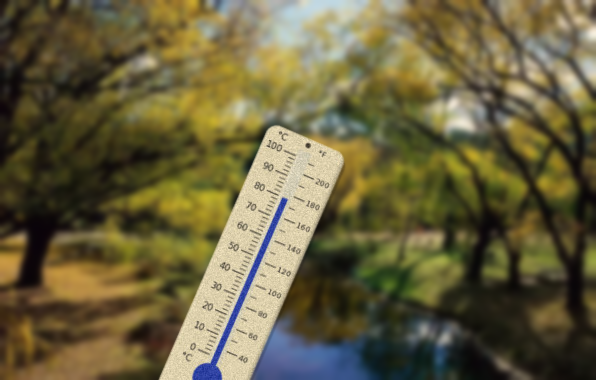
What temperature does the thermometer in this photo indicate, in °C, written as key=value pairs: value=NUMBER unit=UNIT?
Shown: value=80 unit=°C
